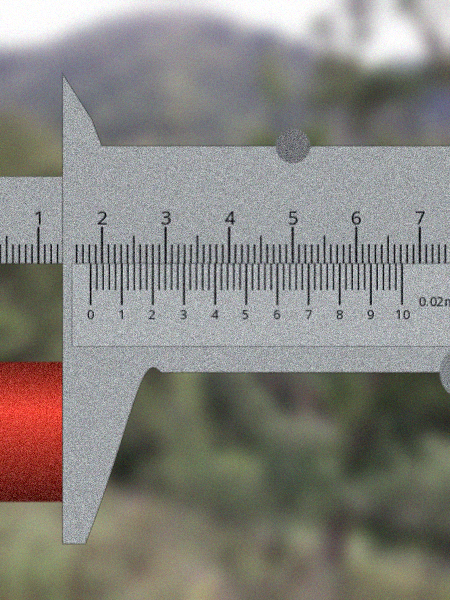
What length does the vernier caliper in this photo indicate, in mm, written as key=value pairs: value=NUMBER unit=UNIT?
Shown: value=18.2 unit=mm
